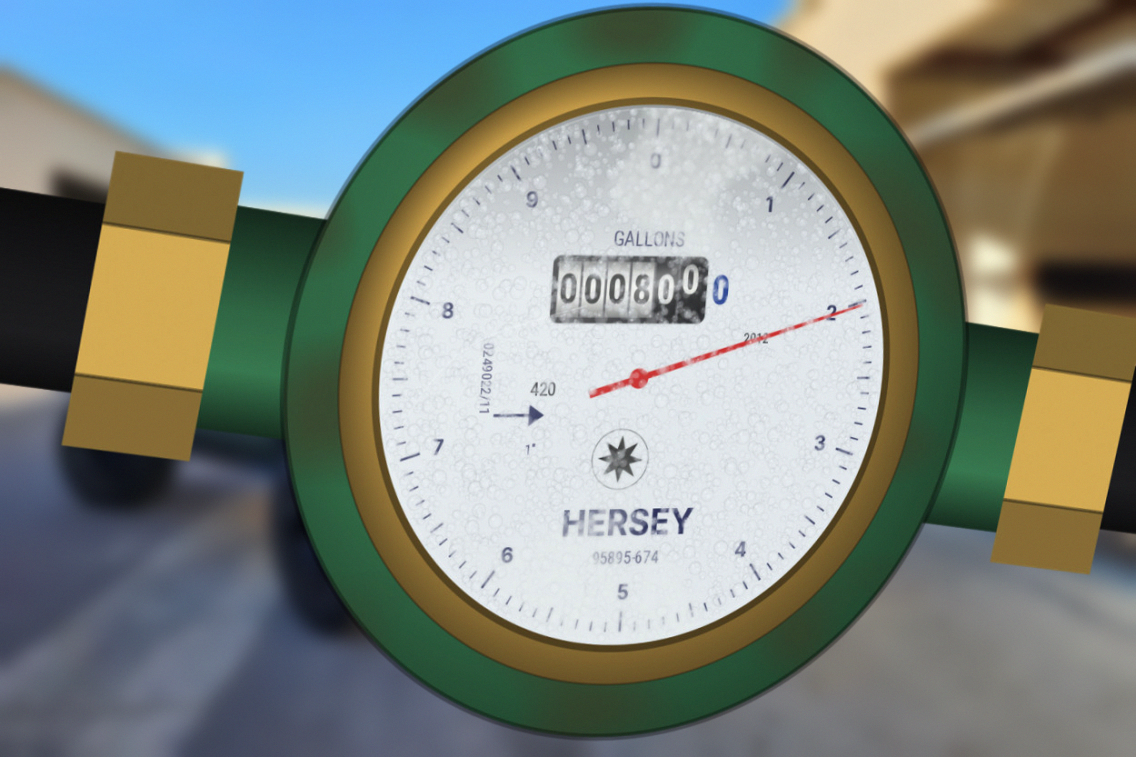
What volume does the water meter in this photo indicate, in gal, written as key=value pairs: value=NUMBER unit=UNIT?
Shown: value=8002.0 unit=gal
